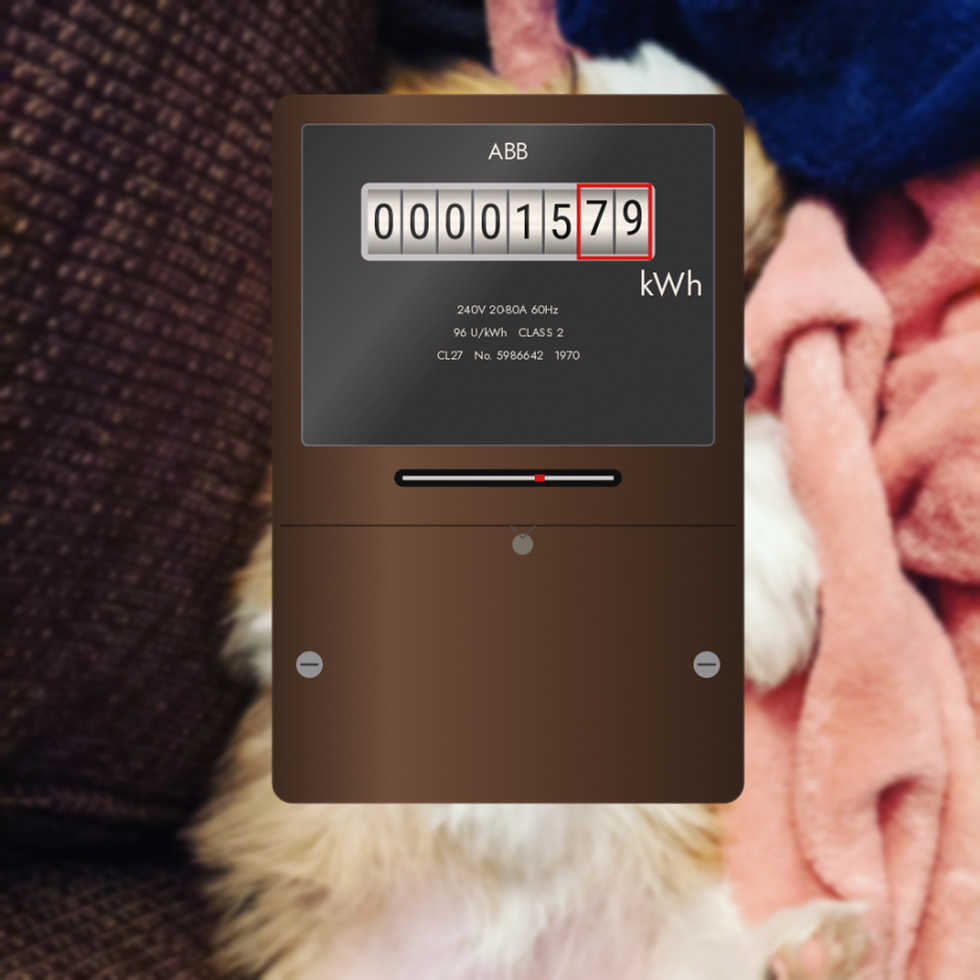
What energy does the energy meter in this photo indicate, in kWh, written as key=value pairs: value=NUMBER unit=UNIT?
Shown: value=15.79 unit=kWh
